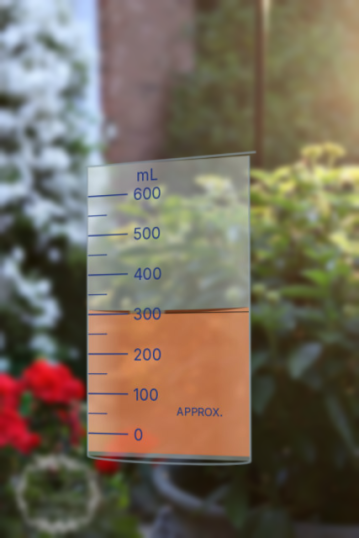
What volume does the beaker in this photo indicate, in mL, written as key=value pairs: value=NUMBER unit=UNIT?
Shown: value=300 unit=mL
